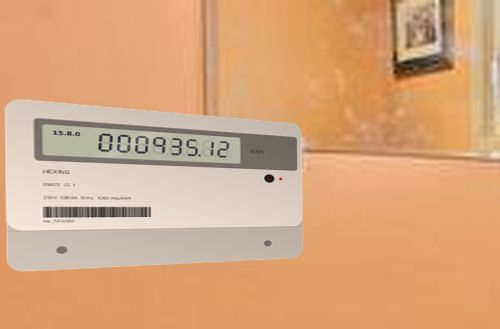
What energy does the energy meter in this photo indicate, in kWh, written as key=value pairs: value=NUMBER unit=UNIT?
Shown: value=935.12 unit=kWh
